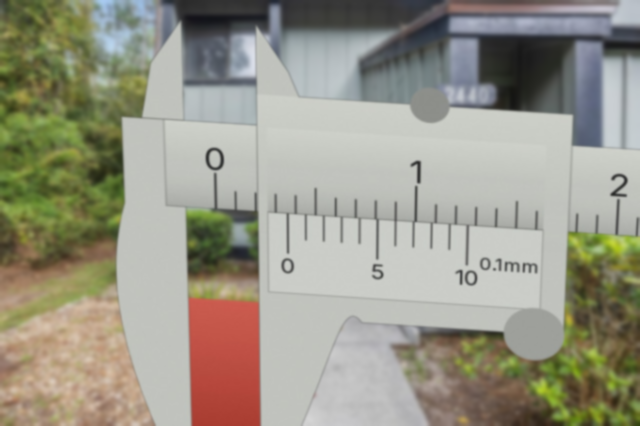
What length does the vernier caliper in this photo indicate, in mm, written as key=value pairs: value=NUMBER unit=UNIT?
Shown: value=3.6 unit=mm
